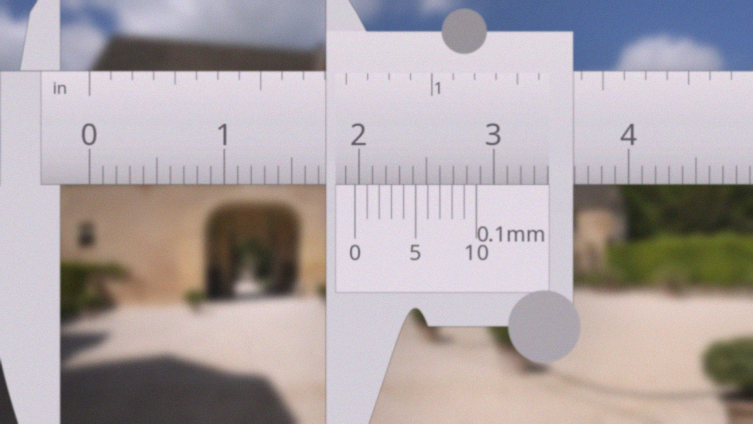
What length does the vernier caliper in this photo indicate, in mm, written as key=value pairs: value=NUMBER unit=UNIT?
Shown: value=19.7 unit=mm
